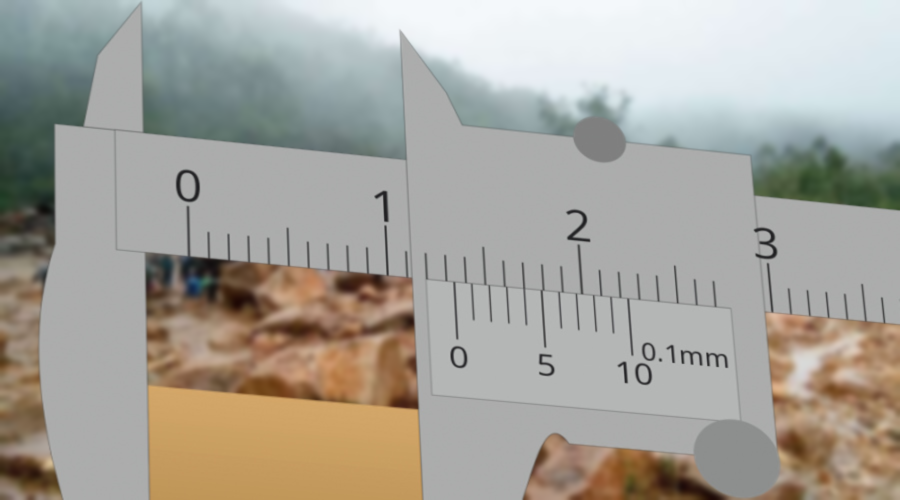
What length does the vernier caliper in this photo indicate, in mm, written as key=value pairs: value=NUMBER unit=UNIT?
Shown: value=13.4 unit=mm
